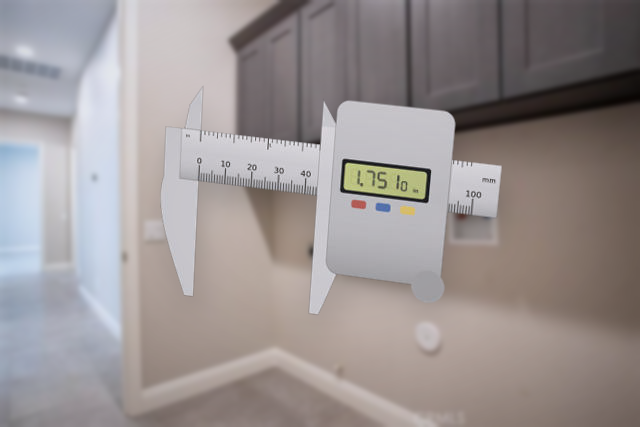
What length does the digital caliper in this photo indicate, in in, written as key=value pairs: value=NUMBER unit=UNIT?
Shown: value=1.7510 unit=in
